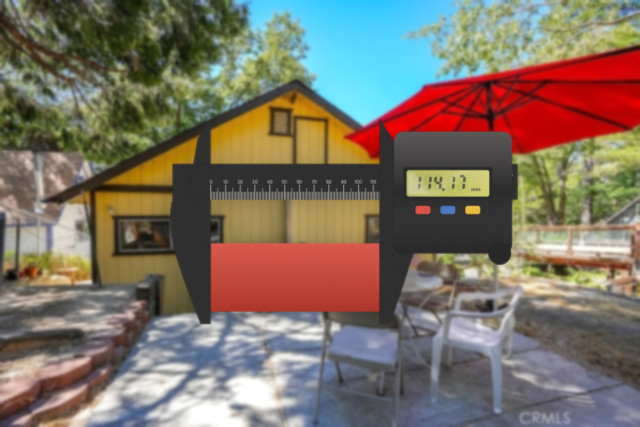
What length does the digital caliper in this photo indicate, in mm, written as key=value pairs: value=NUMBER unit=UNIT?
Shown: value=114.17 unit=mm
